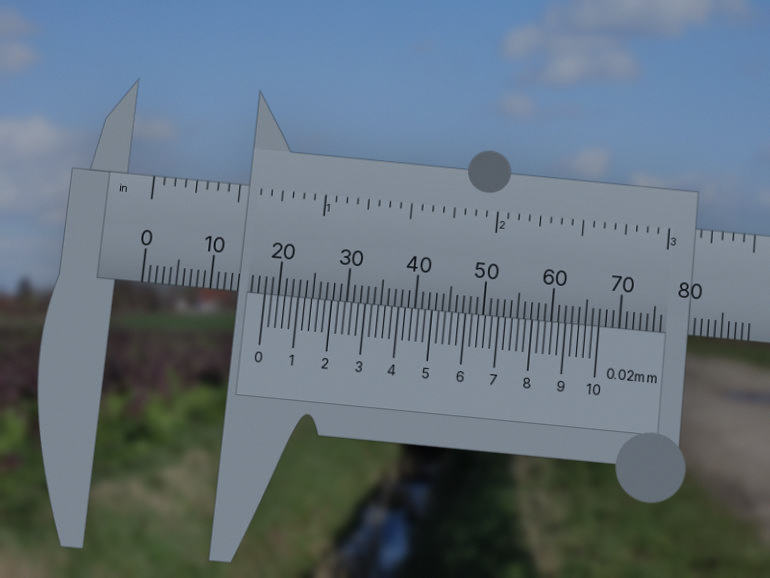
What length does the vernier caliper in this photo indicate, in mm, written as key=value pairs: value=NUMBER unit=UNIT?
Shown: value=18.0 unit=mm
